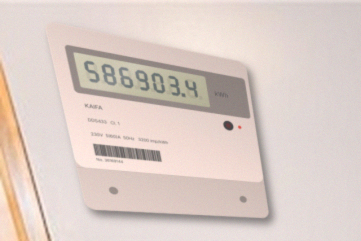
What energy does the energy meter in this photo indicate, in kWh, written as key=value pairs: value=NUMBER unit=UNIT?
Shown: value=586903.4 unit=kWh
